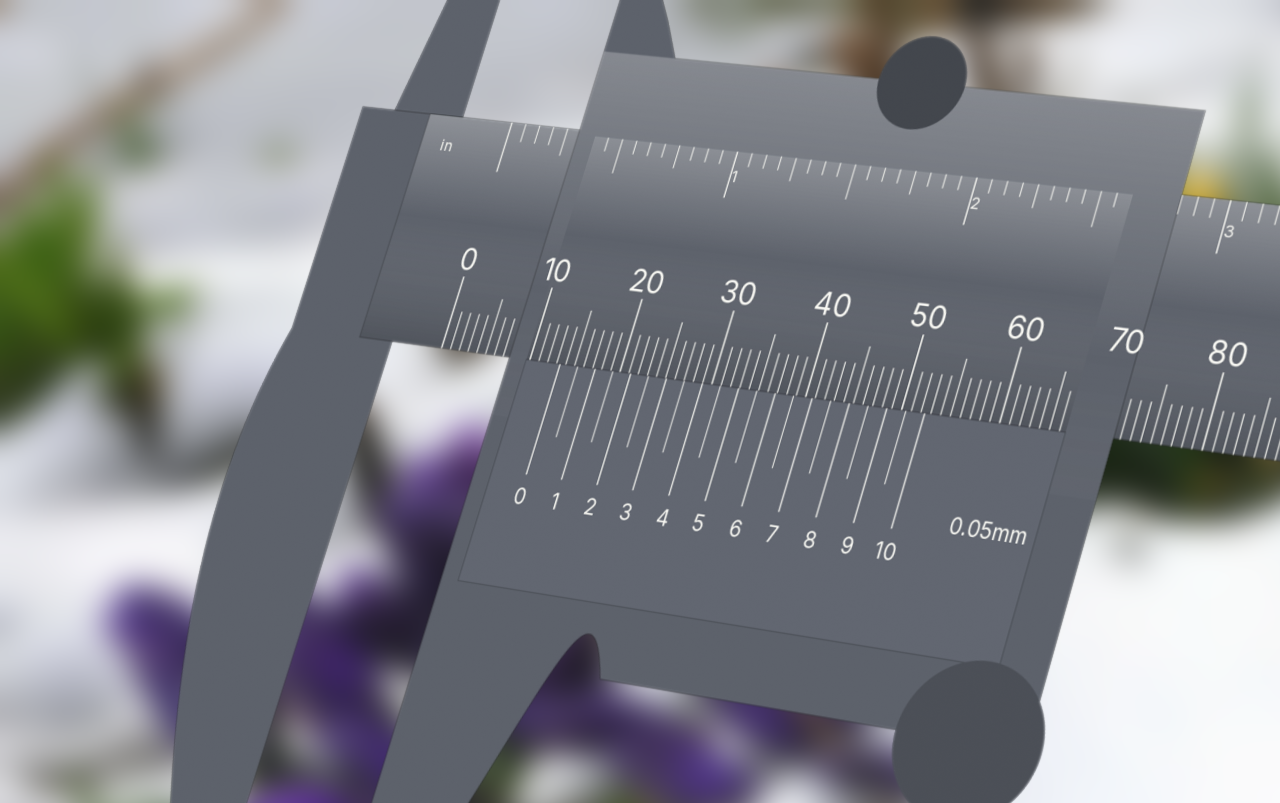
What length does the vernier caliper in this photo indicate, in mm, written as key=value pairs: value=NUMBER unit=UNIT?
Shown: value=13.4 unit=mm
